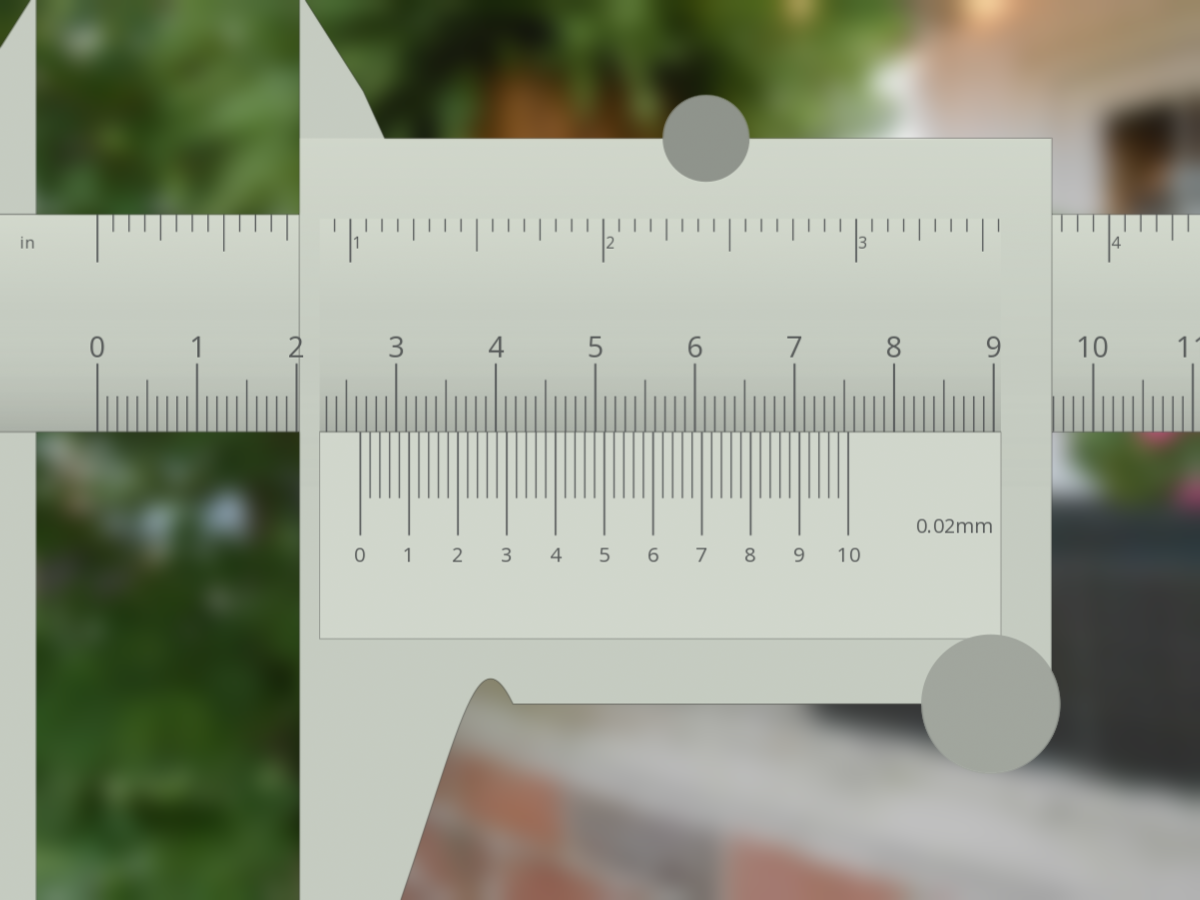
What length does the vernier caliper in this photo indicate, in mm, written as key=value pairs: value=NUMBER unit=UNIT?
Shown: value=26.4 unit=mm
